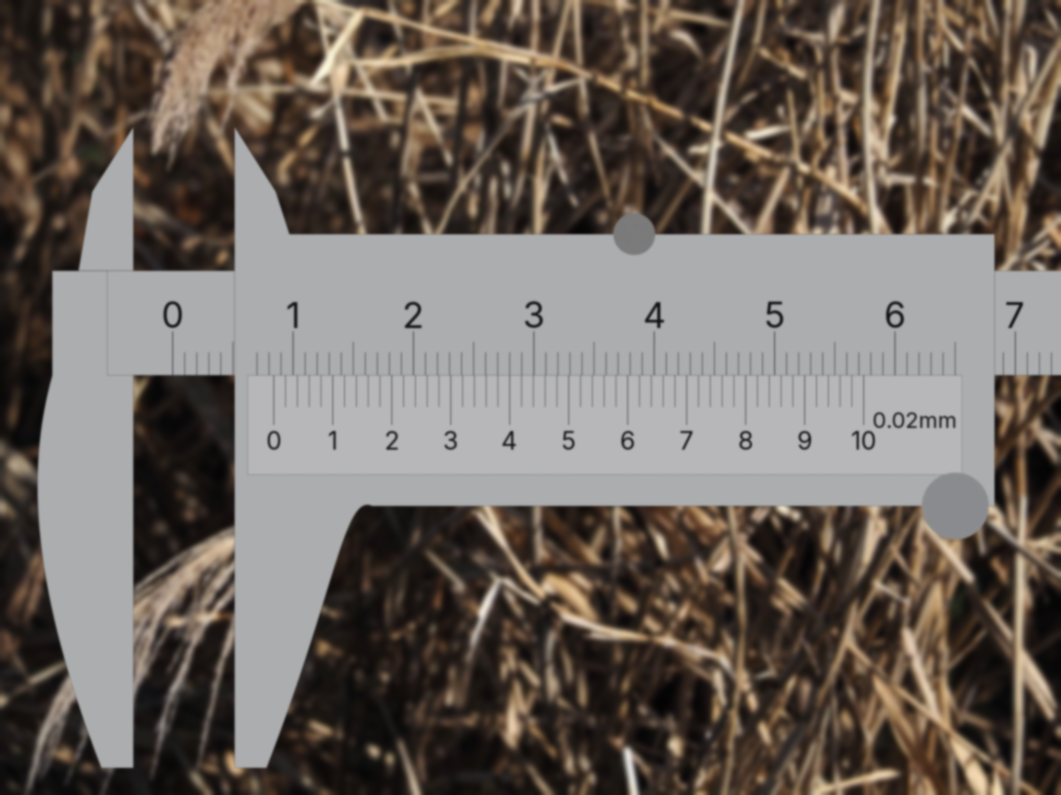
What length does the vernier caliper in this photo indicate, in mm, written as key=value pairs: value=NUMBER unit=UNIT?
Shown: value=8.4 unit=mm
